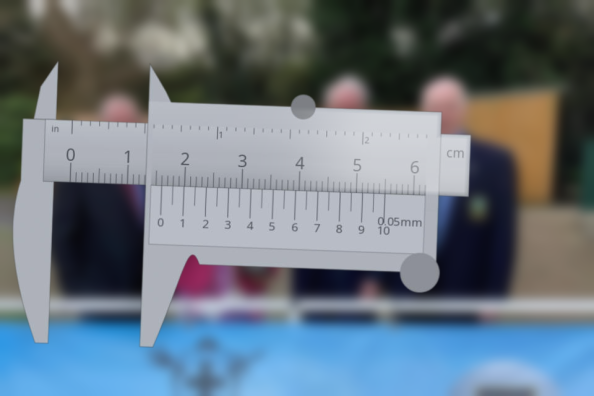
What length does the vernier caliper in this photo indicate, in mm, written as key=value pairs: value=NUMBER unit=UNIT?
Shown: value=16.0 unit=mm
